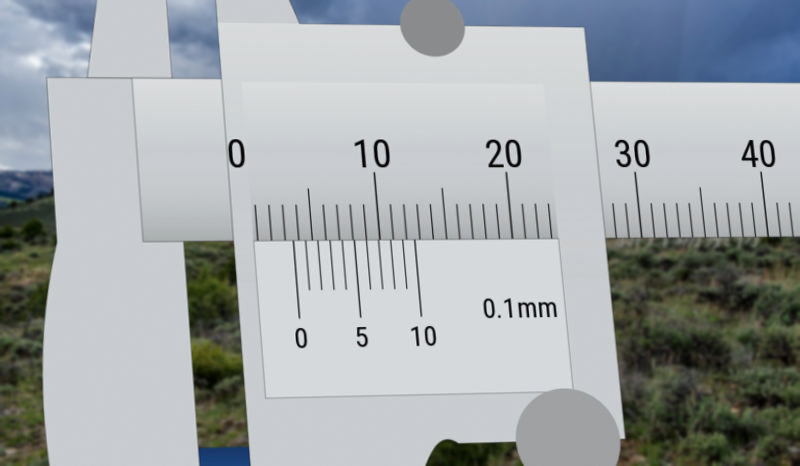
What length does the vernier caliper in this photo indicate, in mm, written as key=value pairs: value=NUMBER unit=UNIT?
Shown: value=3.6 unit=mm
